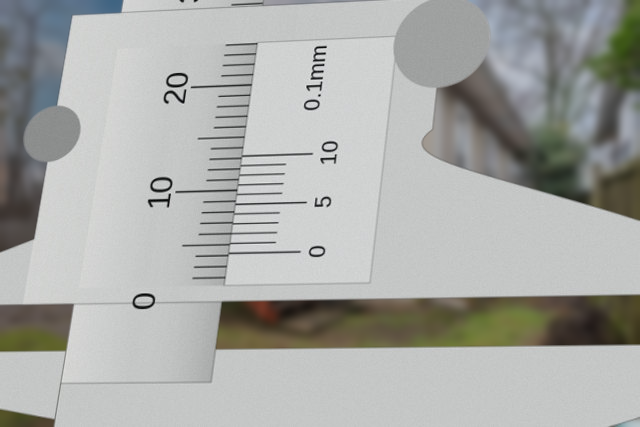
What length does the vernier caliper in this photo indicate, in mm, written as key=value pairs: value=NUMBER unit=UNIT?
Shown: value=4.2 unit=mm
